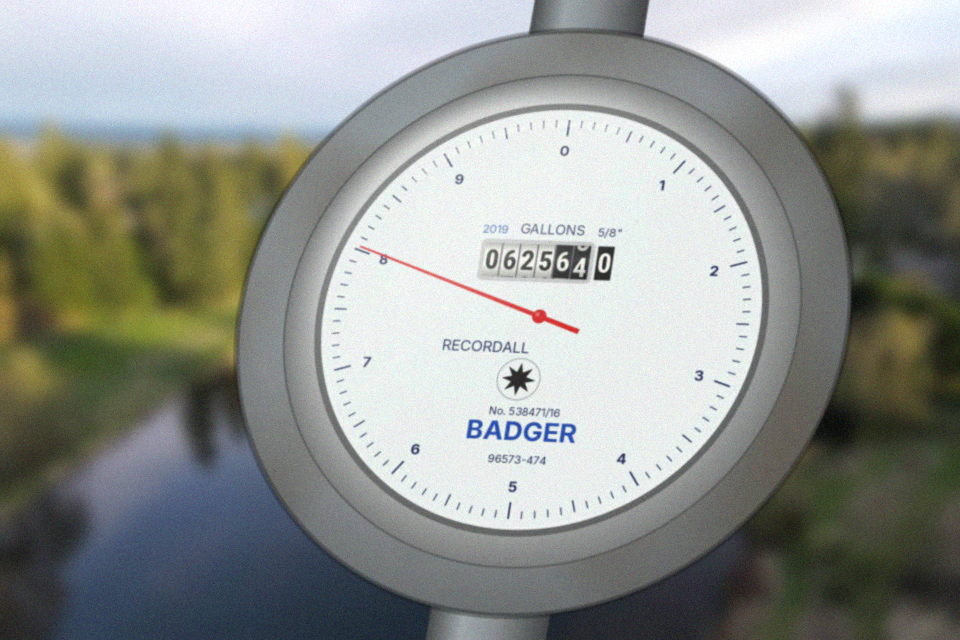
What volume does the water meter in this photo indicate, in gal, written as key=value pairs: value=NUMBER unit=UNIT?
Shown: value=625638.0 unit=gal
